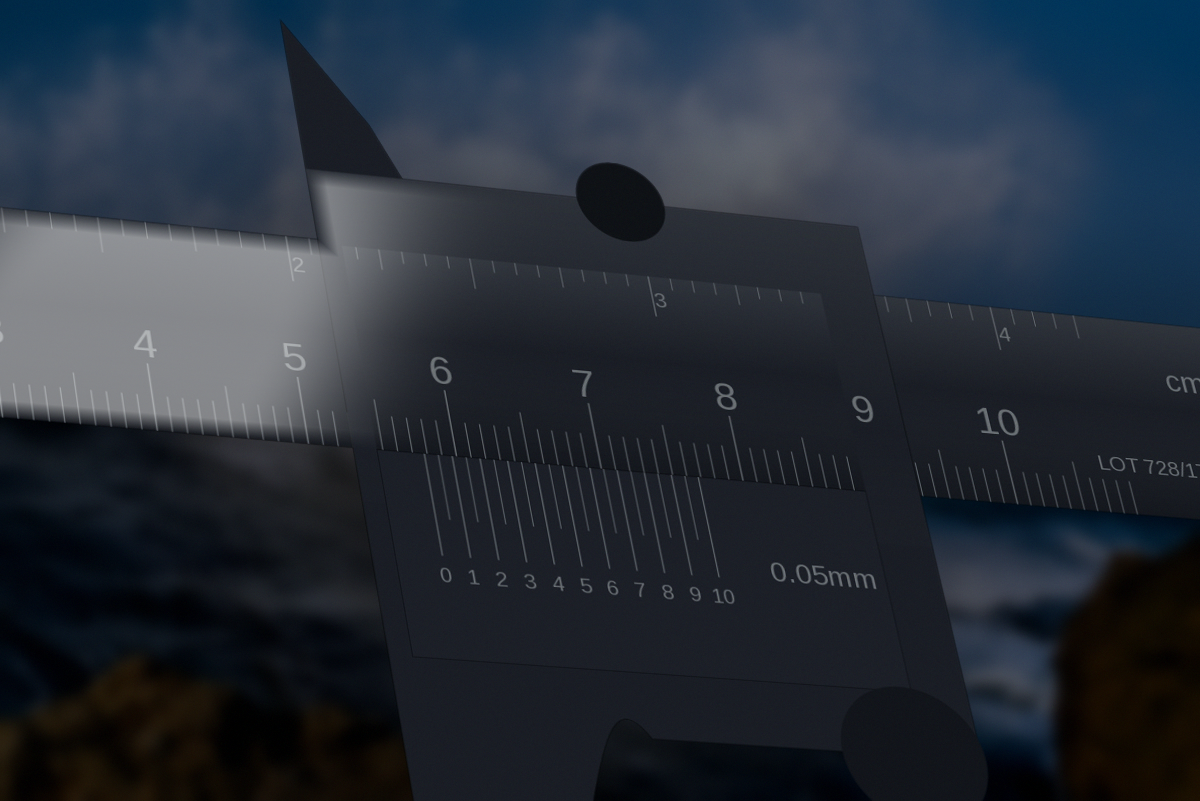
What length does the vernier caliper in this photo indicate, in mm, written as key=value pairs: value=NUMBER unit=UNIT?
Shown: value=57.8 unit=mm
